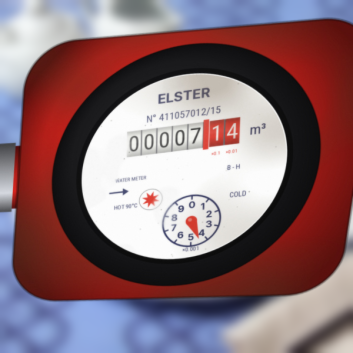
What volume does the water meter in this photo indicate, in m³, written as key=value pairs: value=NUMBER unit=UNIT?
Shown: value=7.144 unit=m³
